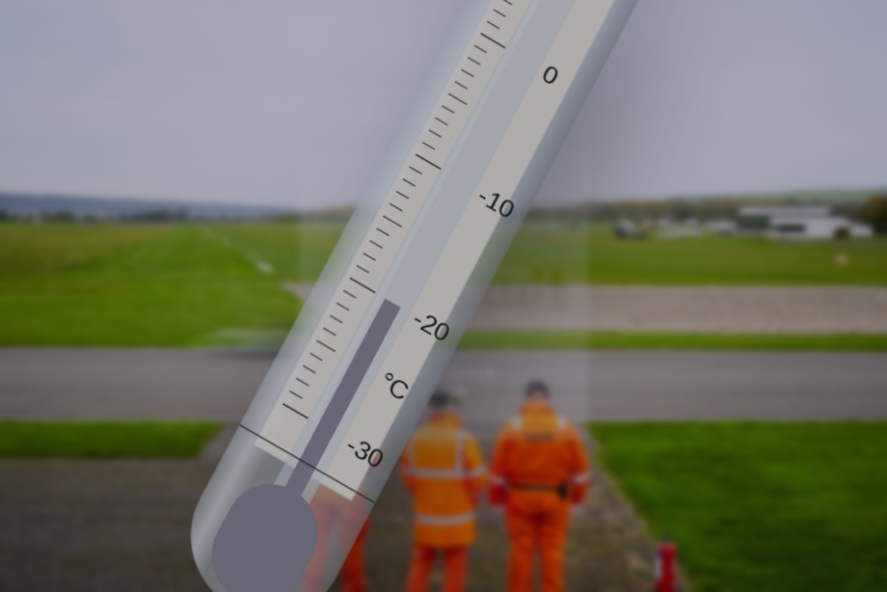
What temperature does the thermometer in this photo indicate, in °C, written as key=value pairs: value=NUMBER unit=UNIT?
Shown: value=-20 unit=°C
